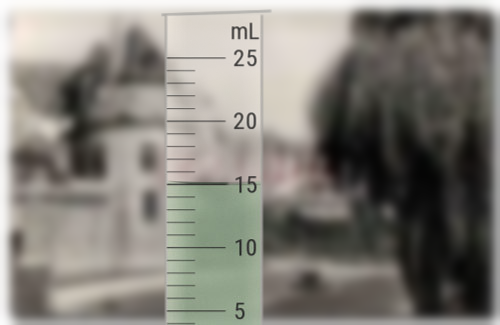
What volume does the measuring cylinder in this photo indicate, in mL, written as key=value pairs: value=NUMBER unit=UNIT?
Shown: value=15 unit=mL
